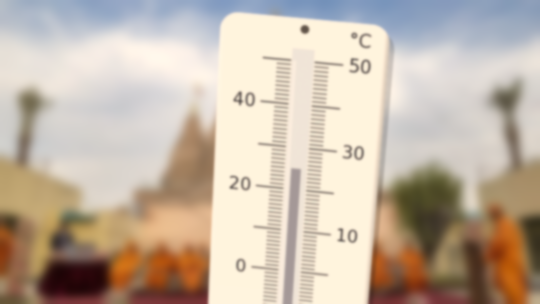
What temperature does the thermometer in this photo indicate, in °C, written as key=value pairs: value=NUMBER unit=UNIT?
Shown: value=25 unit=°C
